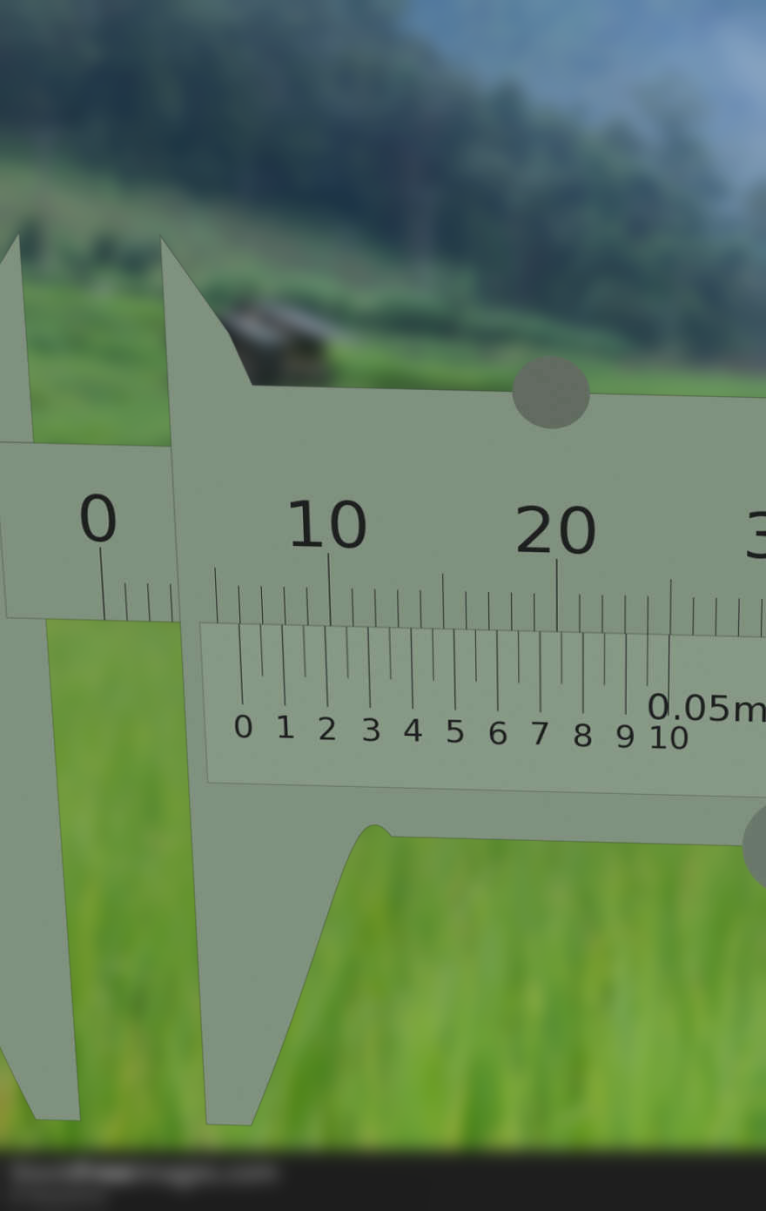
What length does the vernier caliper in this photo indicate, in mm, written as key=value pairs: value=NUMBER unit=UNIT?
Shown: value=5.95 unit=mm
